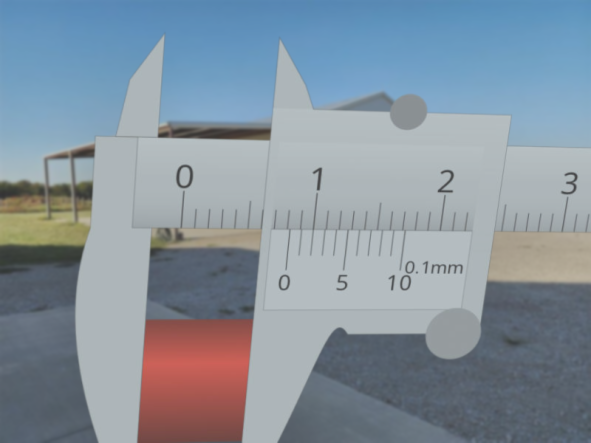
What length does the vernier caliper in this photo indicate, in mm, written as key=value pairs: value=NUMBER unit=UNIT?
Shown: value=8.2 unit=mm
